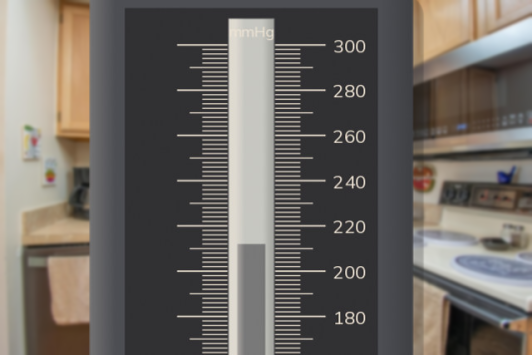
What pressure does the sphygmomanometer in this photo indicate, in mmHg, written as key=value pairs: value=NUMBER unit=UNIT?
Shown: value=212 unit=mmHg
